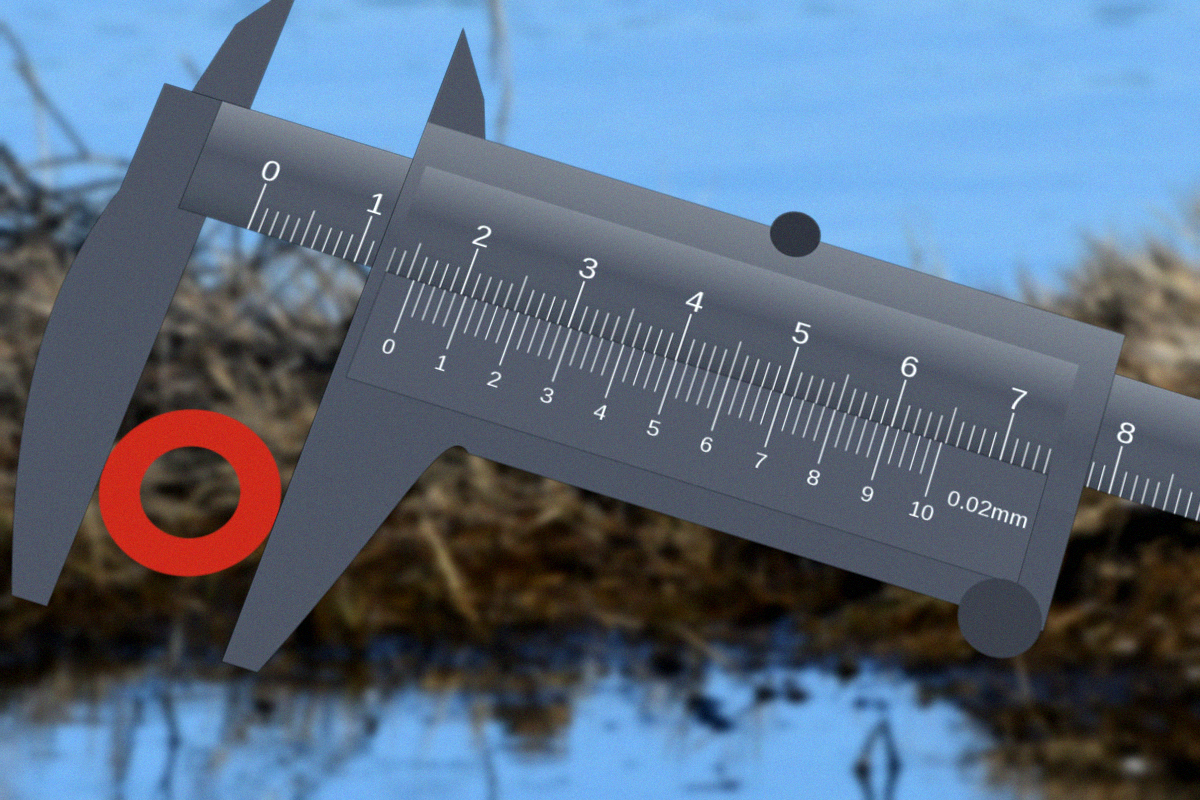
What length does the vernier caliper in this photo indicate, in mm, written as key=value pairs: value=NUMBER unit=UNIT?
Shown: value=15.6 unit=mm
